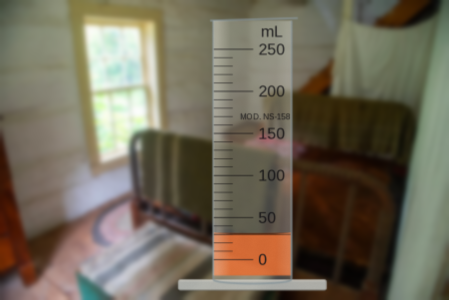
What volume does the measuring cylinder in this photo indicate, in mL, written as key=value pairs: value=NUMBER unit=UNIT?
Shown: value=30 unit=mL
